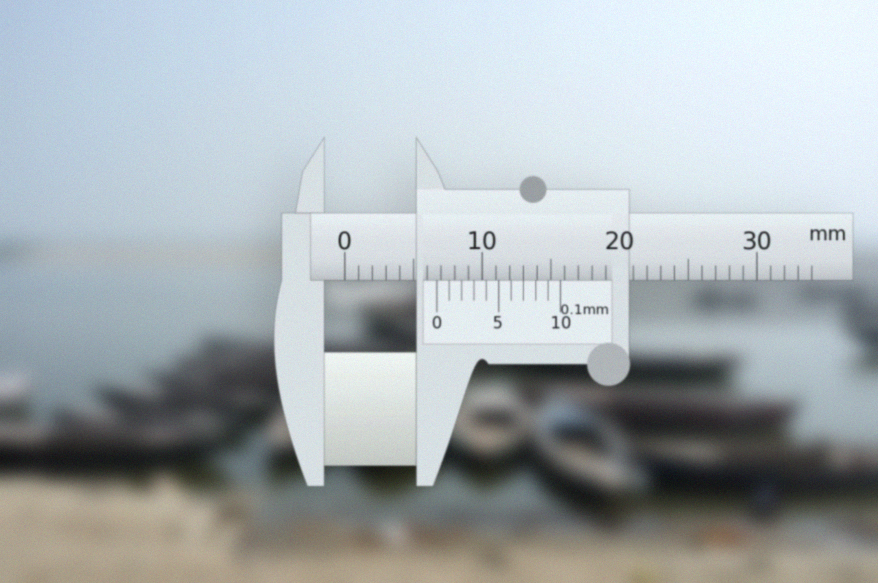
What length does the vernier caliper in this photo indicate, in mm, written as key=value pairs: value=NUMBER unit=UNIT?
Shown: value=6.7 unit=mm
